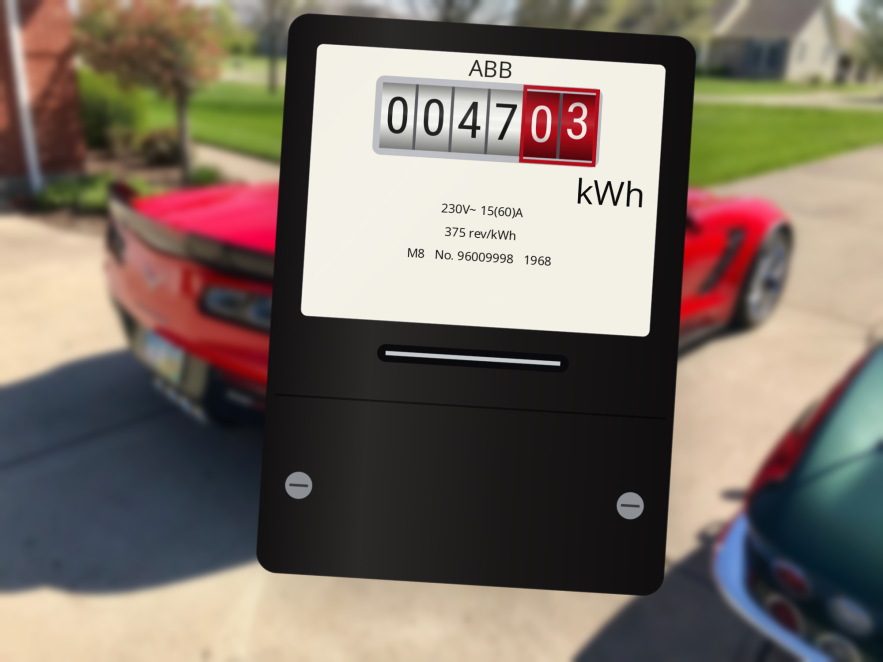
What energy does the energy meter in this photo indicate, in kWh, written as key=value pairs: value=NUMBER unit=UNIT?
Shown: value=47.03 unit=kWh
